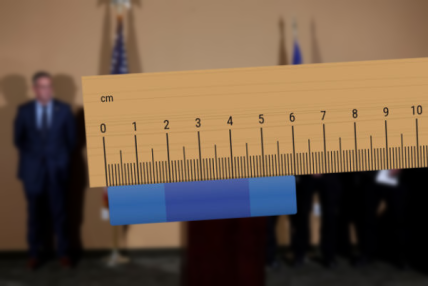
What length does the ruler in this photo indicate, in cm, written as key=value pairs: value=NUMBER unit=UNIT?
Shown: value=6 unit=cm
